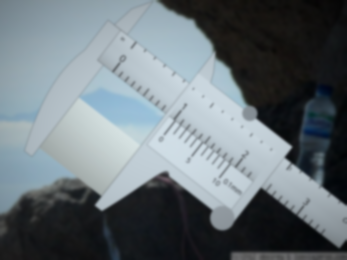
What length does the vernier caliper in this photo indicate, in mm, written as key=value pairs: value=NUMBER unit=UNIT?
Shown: value=10.2 unit=mm
